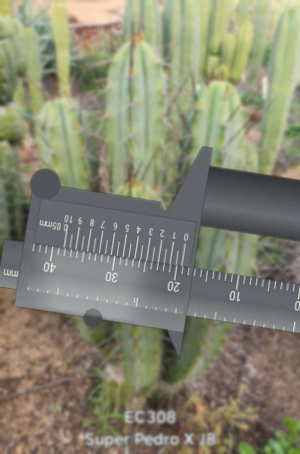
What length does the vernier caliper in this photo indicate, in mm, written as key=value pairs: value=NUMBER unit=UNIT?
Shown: value=19.2 unit=mm
